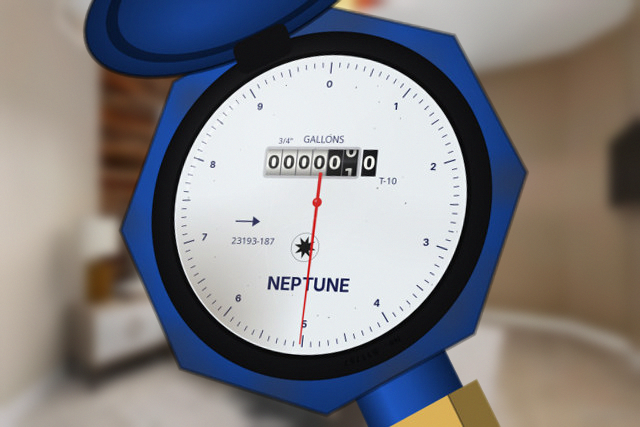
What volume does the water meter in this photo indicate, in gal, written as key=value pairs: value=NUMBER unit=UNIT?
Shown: value=5.0 unit=gal
